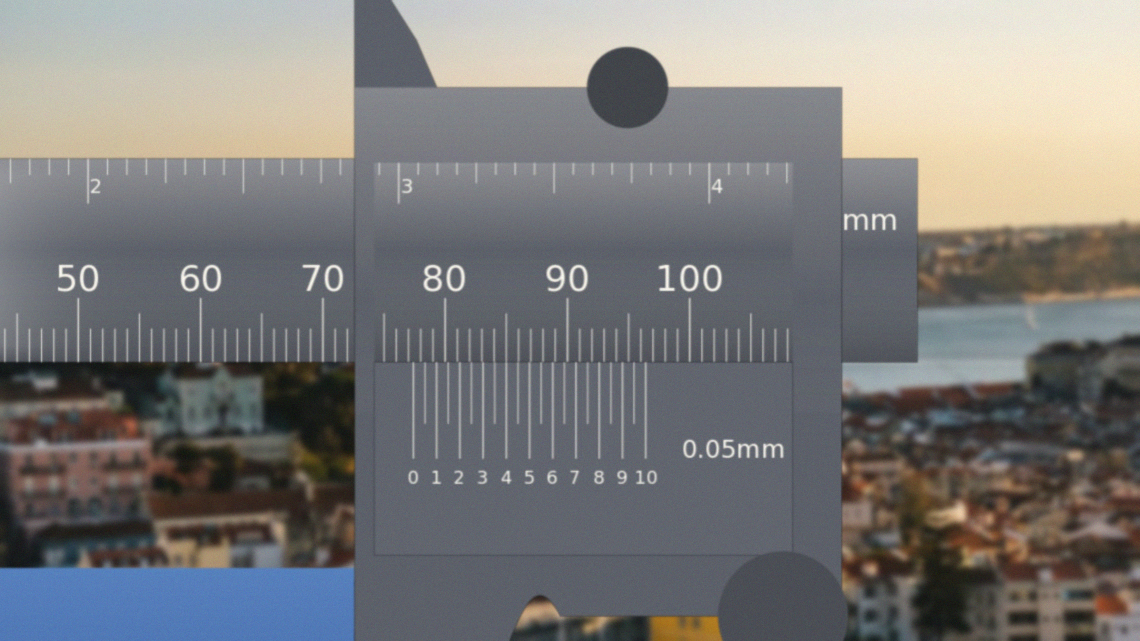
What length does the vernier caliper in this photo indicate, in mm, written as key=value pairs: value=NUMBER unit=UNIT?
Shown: value=77.4 unit=mm
